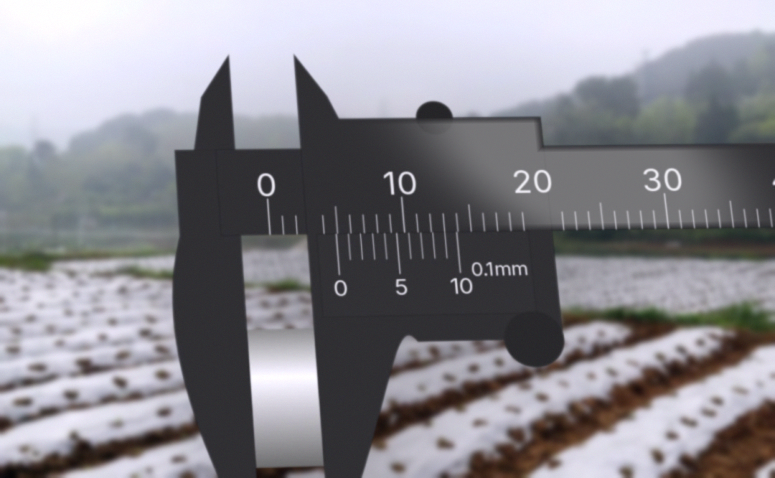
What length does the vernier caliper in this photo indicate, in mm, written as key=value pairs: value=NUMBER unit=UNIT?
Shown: value=4.9 unit=mm
